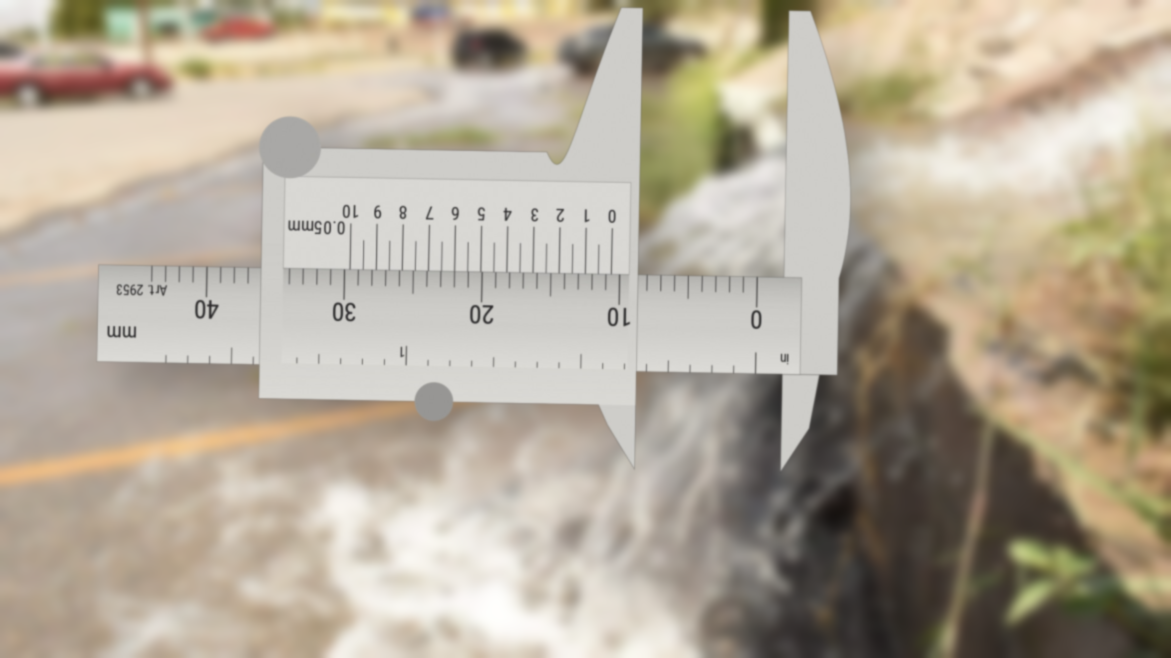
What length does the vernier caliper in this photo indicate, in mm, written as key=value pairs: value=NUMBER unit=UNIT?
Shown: value=10.6 unit=mm
